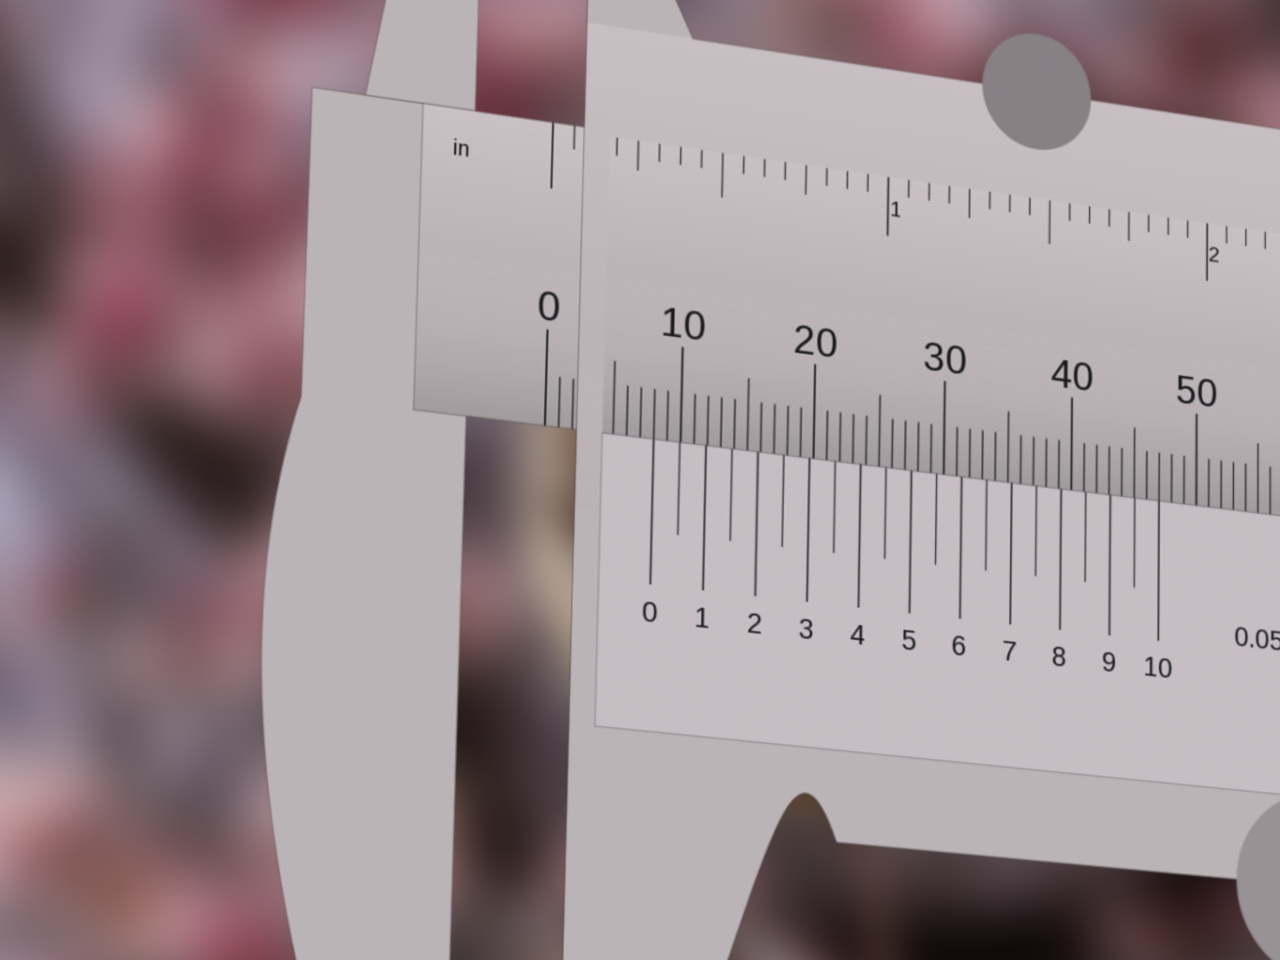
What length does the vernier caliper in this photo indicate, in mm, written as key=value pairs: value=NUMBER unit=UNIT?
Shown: value=8.0 unit=mm
